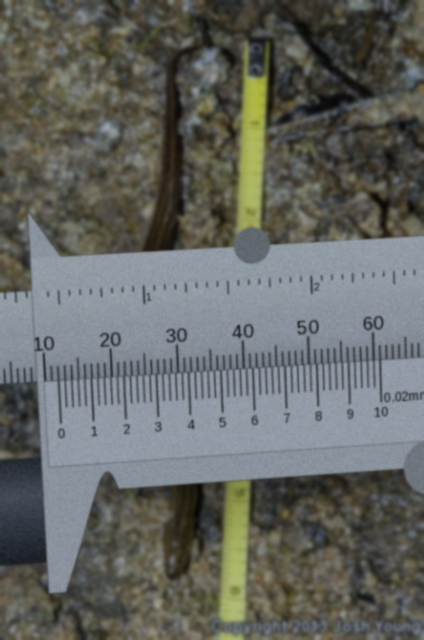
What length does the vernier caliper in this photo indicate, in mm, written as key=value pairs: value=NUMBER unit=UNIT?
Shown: value=12.0 unit=mm
